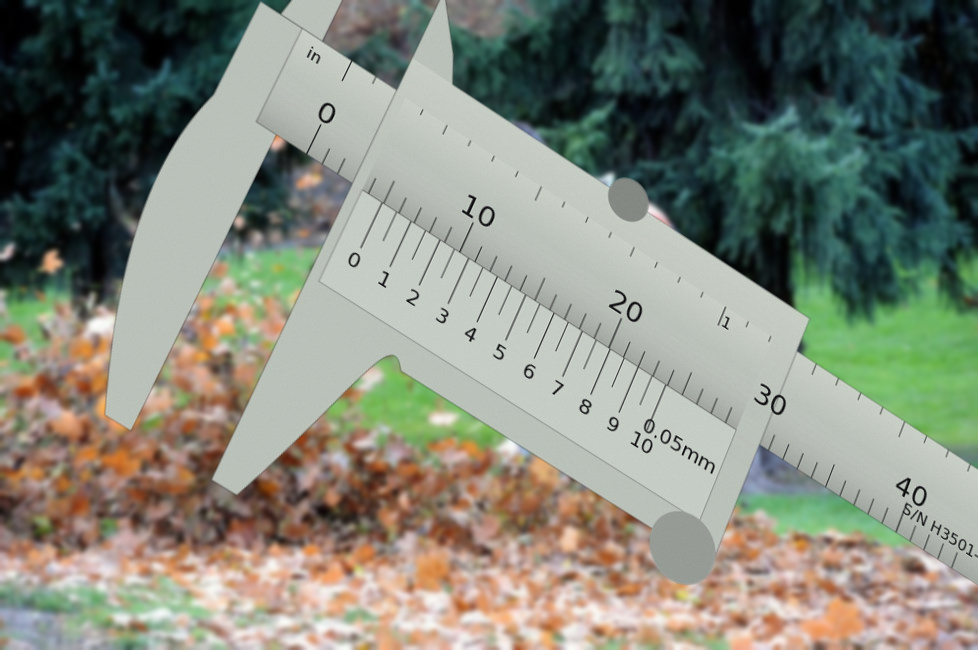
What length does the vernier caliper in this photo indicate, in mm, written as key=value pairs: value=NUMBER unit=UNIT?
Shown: value=4.9 unit=mm
